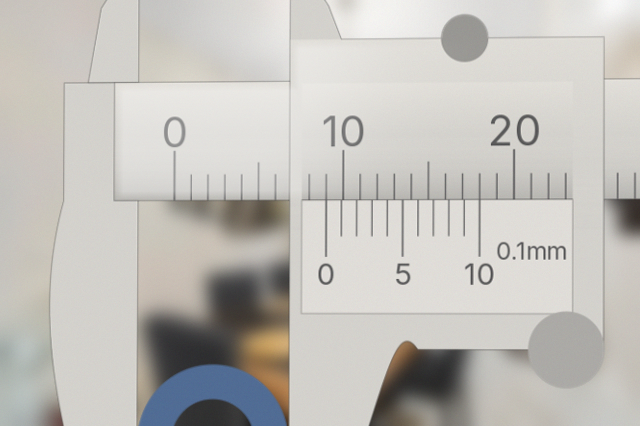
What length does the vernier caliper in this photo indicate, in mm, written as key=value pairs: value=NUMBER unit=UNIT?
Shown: value=9.0 unit=mm
